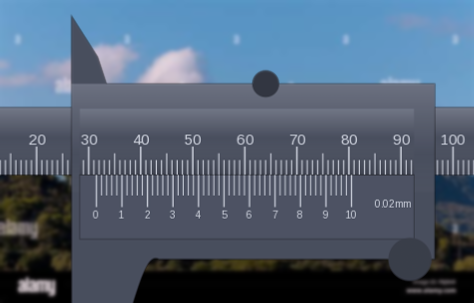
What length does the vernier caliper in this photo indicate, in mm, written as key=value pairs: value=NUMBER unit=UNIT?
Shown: value=31.5 unit=mm
